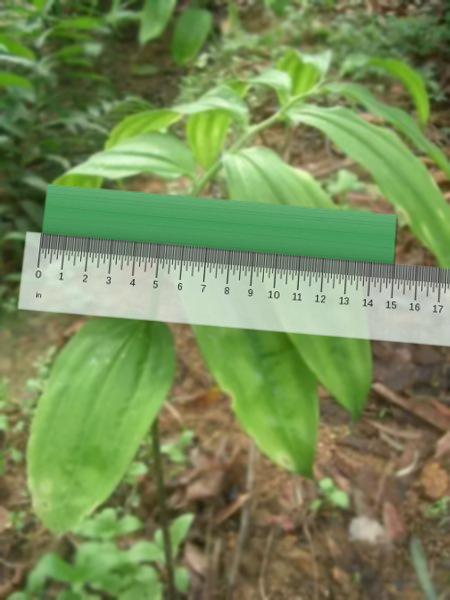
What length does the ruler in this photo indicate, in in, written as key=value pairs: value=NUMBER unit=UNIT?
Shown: value=15 unit=in
